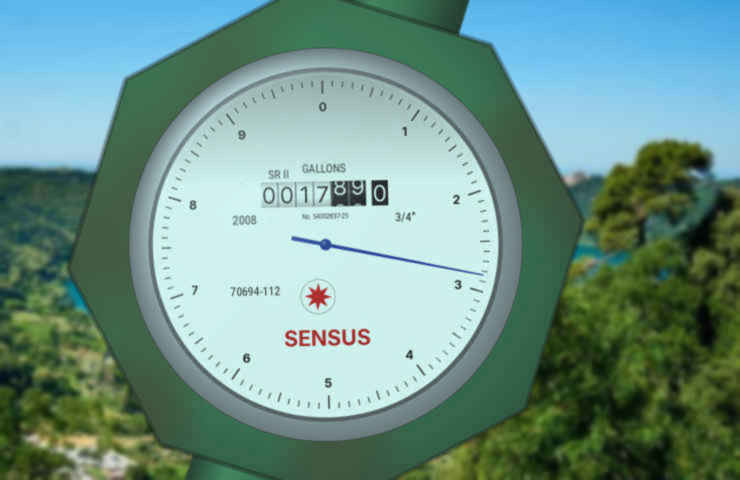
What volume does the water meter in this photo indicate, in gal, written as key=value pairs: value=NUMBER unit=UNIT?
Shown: value=17892.8 unit=gal
